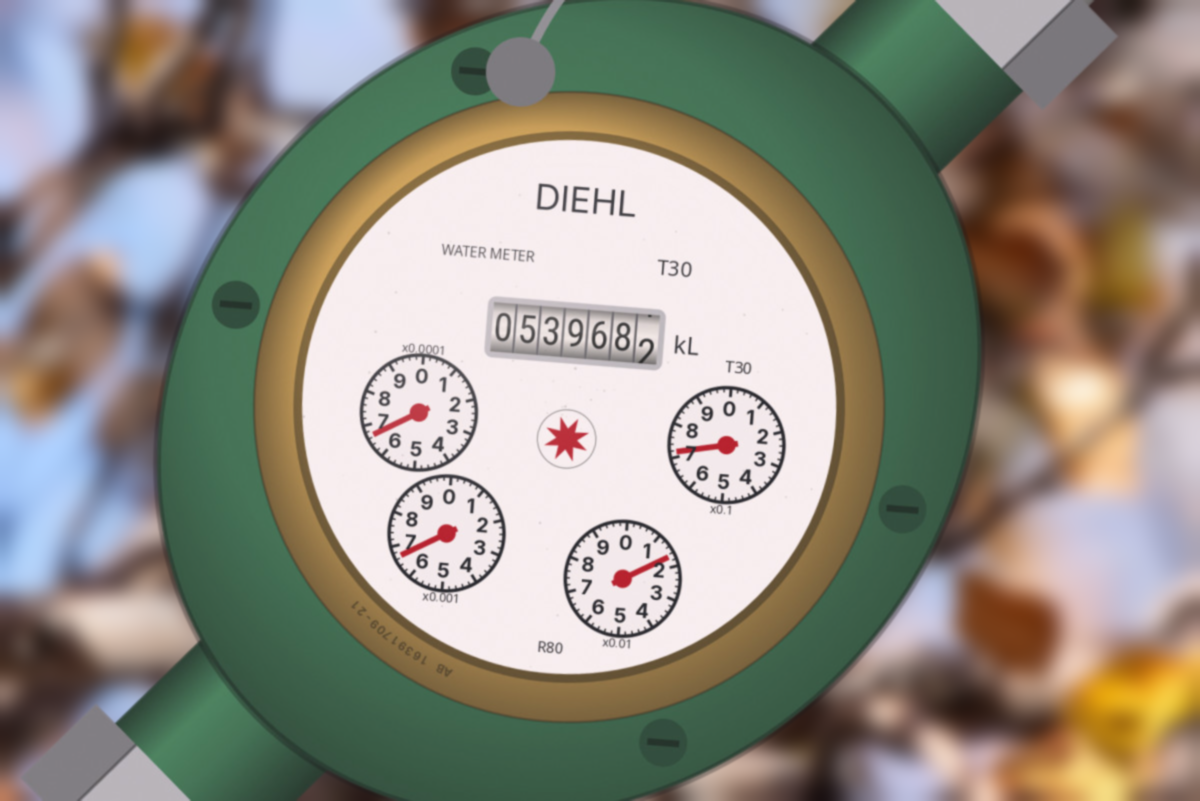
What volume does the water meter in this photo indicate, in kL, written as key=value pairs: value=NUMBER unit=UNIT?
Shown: value=539681.7166 unit=kL
